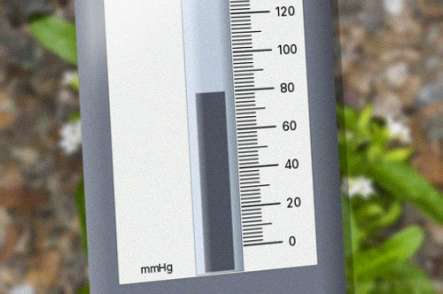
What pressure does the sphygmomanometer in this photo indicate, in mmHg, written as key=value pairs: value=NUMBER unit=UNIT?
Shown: value=80 unit=mmHg
